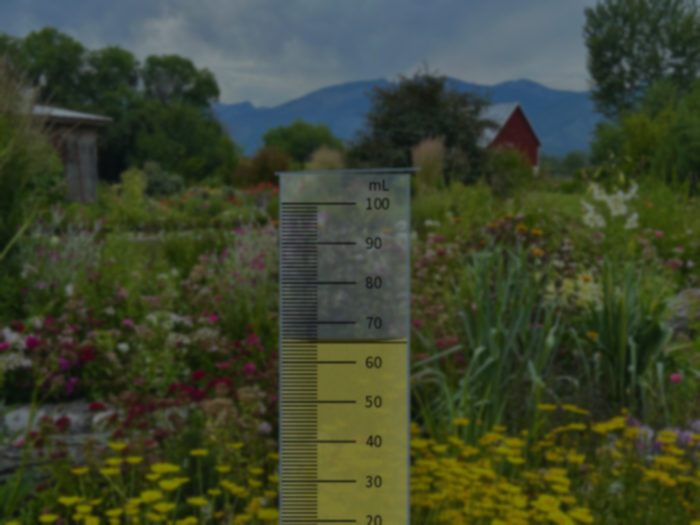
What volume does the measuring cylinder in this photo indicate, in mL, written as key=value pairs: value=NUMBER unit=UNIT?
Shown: value=65 unit=mL
